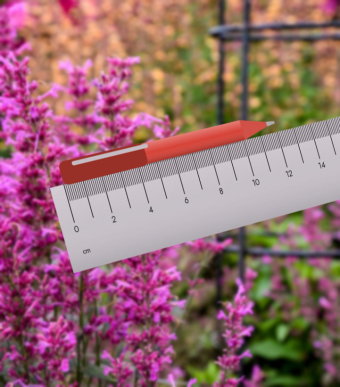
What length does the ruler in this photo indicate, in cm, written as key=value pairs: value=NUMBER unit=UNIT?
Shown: value=12 unit=cm
